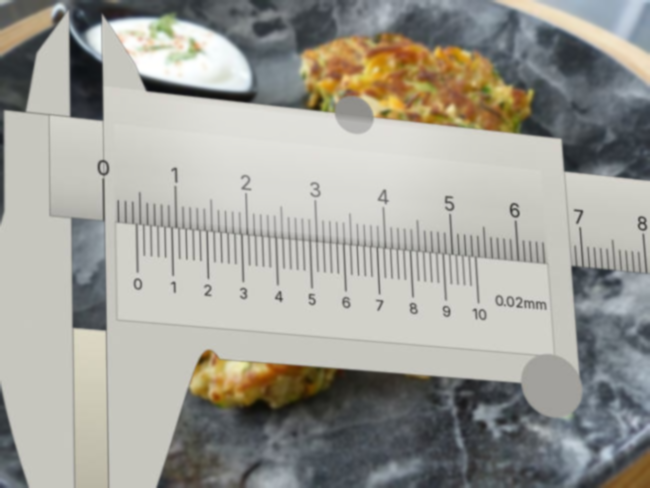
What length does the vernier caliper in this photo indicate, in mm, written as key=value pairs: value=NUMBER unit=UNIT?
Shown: value=4.5 unit=mm
